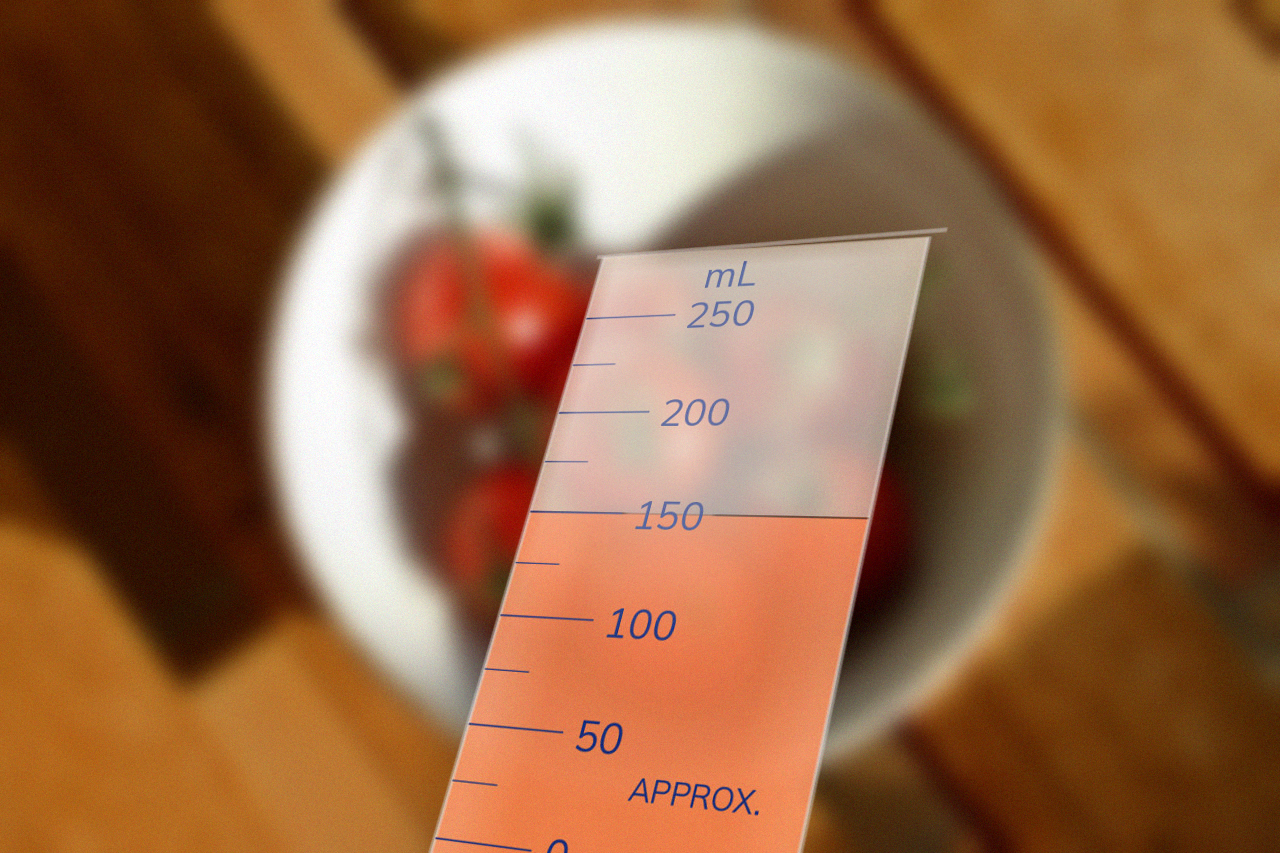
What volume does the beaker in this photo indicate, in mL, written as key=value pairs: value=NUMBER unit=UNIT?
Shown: value=150 unit=mL
